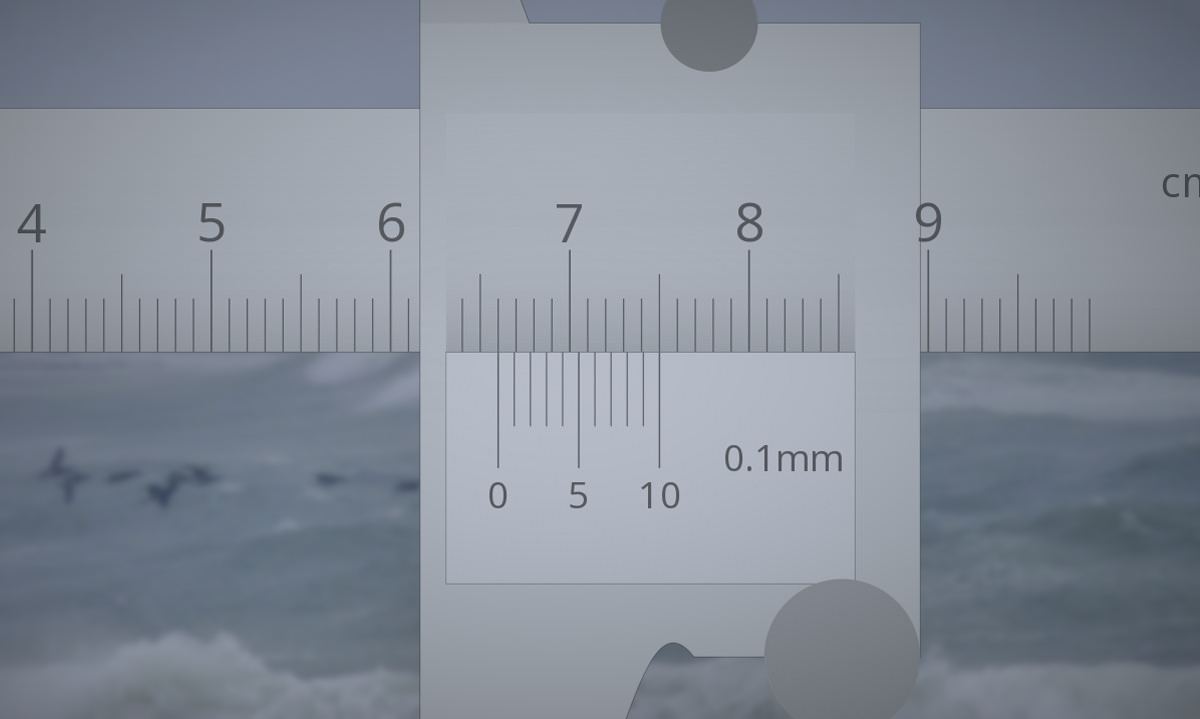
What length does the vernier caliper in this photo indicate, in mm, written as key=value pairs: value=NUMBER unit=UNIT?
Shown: value=66.0 unit=mm
